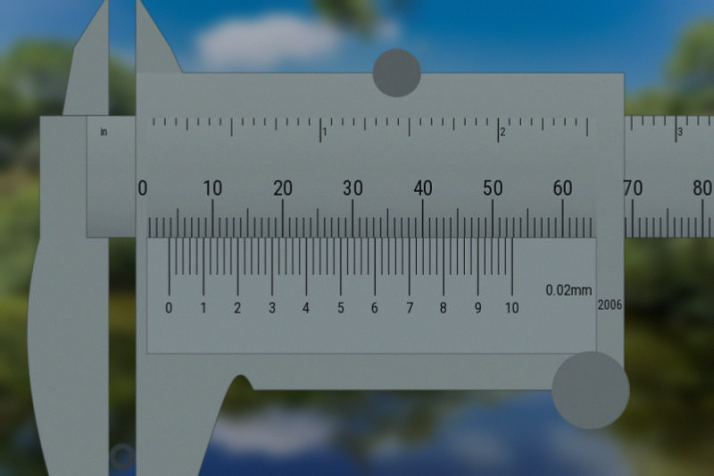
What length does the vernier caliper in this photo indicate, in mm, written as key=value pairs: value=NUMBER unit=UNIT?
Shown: value=3.8 unit=mm
